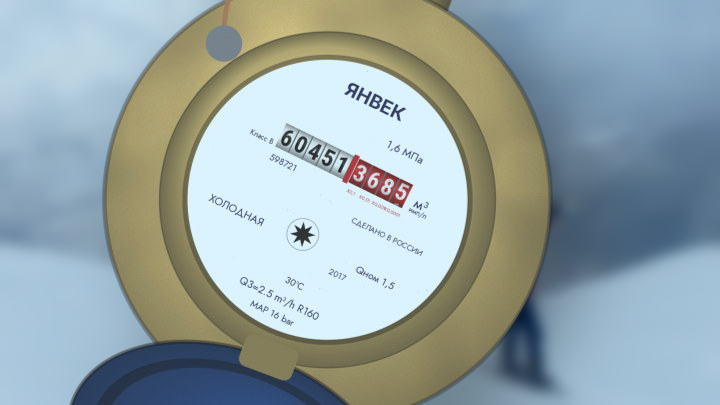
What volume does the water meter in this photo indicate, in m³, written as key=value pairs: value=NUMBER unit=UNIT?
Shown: value=60451.3685 unit=m³
